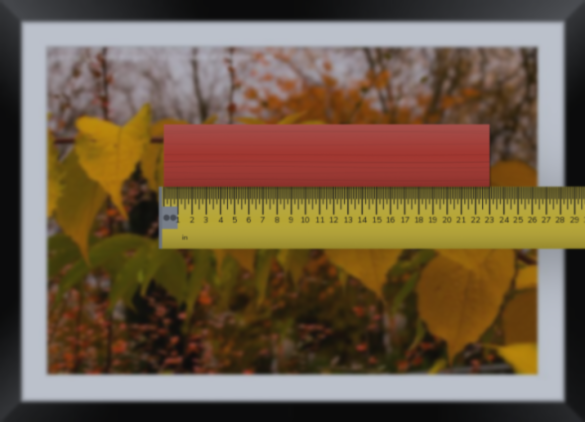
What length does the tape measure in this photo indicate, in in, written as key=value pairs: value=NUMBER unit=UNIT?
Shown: value=23 unit=in
